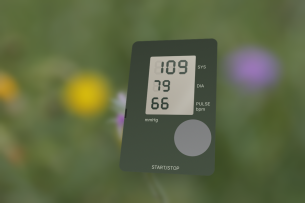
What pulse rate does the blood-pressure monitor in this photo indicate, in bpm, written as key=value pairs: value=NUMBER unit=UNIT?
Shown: value=66 unit=bpm
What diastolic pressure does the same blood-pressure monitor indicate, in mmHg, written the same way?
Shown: value=79 unit=mmHg
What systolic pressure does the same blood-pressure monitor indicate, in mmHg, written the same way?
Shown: value=109 unit=mmHg
